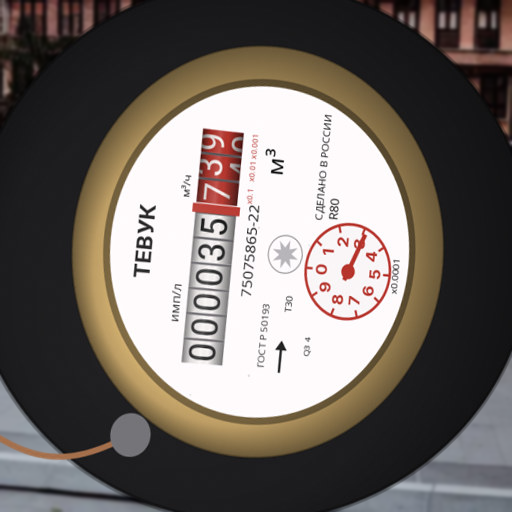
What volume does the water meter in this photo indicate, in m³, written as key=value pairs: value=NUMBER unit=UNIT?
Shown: value=35.7393 unit=m³
